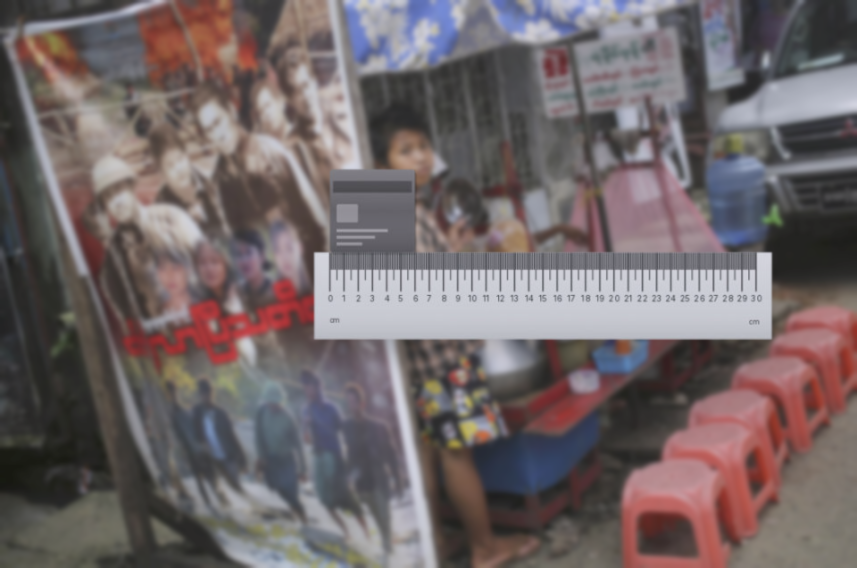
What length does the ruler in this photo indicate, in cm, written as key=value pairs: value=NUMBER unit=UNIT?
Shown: value=6 unit=cm
